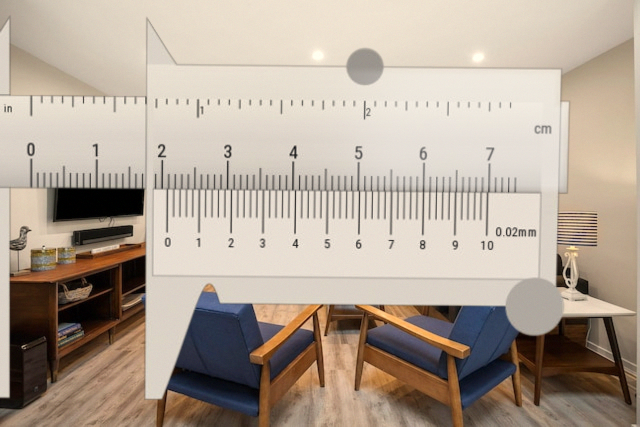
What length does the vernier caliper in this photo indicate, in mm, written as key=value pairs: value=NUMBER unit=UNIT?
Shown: value=20.8 unit=mm
